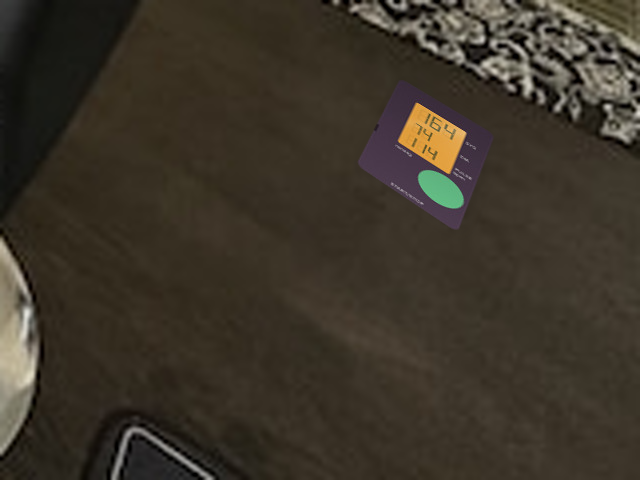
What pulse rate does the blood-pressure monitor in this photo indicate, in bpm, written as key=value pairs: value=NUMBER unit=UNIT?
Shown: value=114 unit=bpm
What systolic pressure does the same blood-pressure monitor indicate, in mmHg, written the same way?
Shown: value=164 unit=mmHg
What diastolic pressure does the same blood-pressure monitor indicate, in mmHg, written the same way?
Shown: value=74 unit=mmHg
